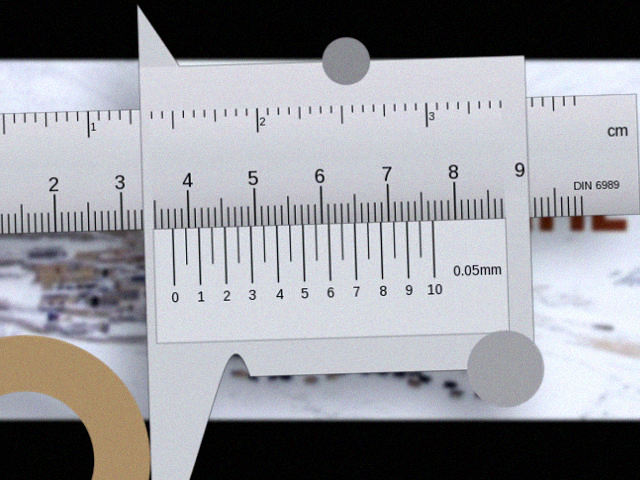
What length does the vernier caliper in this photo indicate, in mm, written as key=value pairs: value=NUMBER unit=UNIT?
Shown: value=37.6 unit=mm
